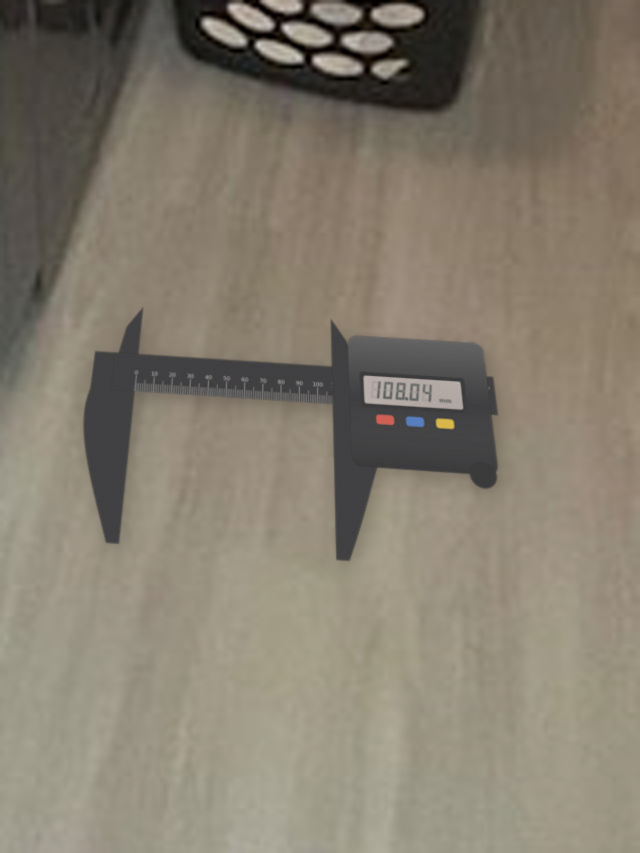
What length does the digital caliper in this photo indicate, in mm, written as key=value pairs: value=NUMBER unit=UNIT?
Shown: value=108.04 unit=mm
